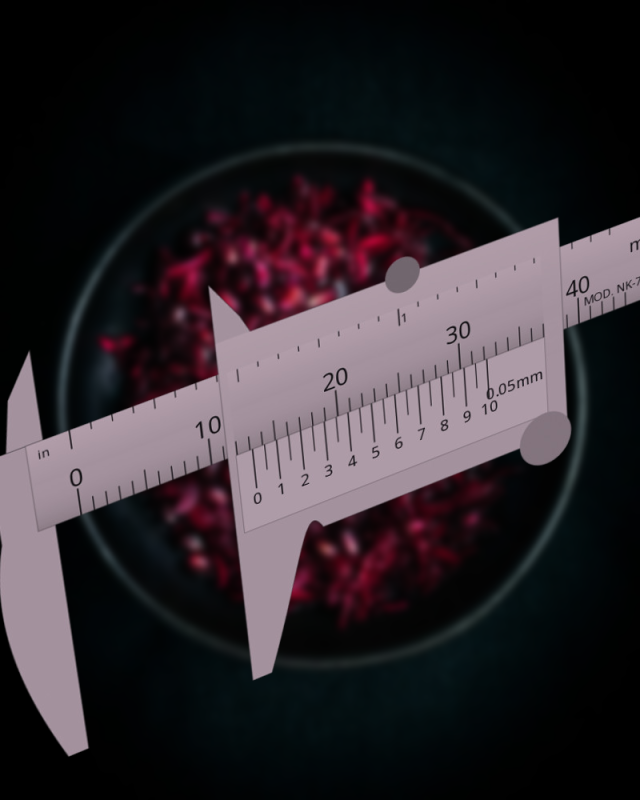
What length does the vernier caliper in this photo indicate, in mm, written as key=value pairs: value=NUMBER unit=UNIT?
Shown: value=13.2 unit=mm
